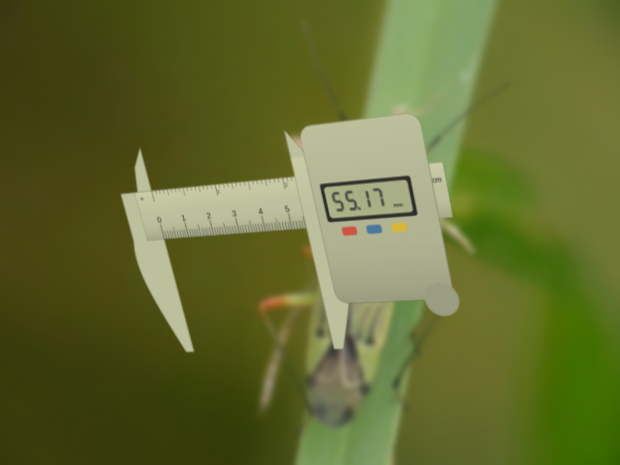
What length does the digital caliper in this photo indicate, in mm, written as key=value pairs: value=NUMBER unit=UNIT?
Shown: value=55.17 unit=mm
